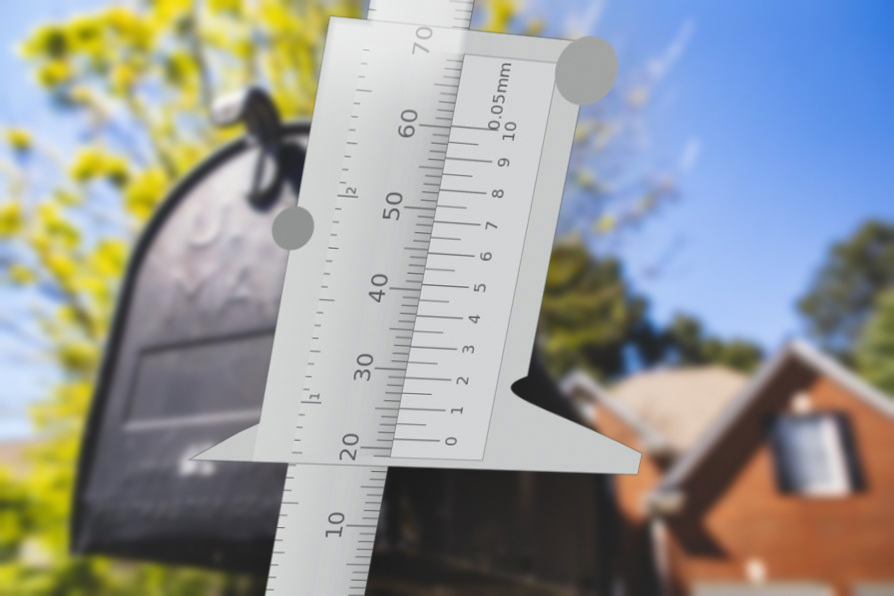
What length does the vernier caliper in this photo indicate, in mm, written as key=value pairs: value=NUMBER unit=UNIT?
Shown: value=21.2 unit=mm
